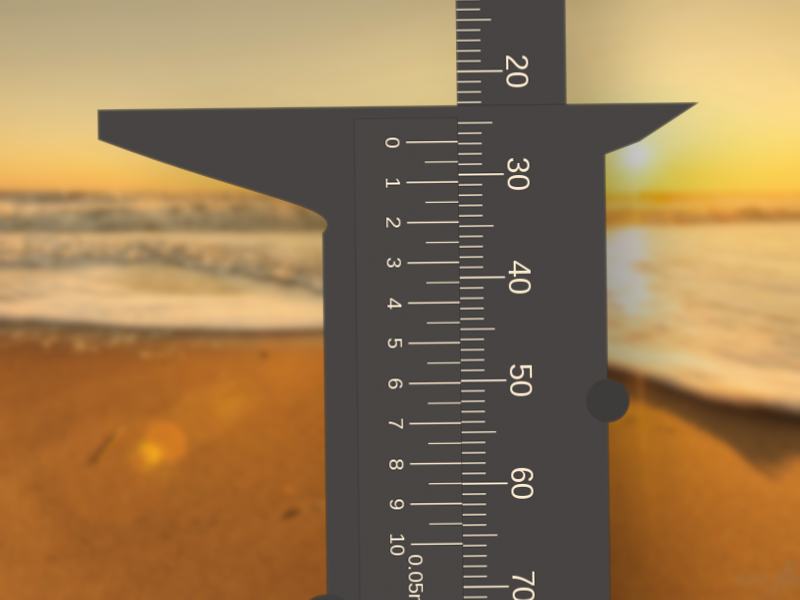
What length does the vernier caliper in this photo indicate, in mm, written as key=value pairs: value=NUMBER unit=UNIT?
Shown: value=26.8 unit=mm
